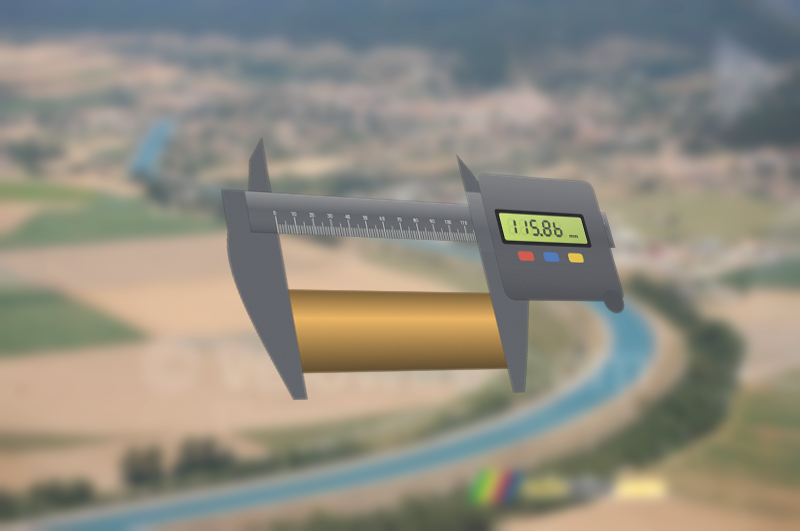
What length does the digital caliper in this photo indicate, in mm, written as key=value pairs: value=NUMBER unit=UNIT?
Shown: value=115.86 unit=mm
